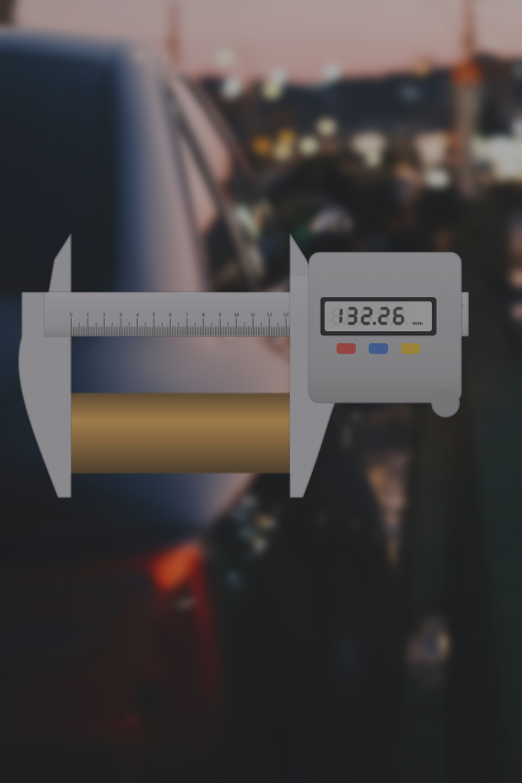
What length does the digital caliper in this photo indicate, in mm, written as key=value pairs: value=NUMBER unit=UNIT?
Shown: value=132.26 unit=mm
